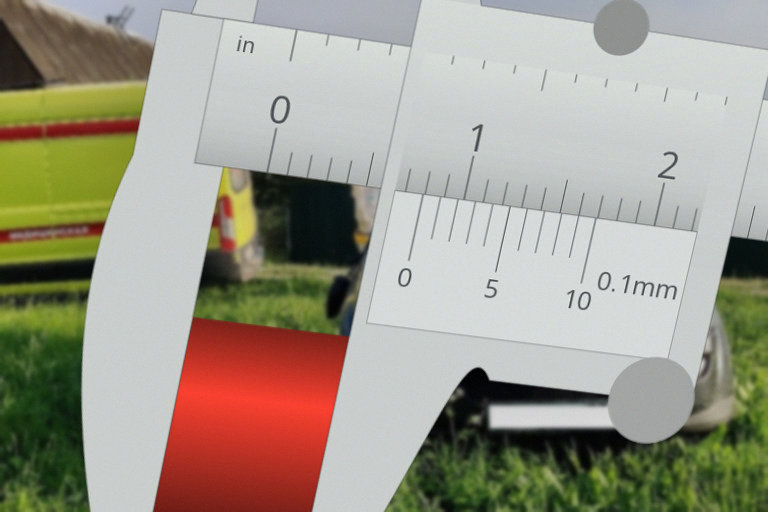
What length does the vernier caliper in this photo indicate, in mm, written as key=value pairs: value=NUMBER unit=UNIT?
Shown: value=7.9 unit=mm
